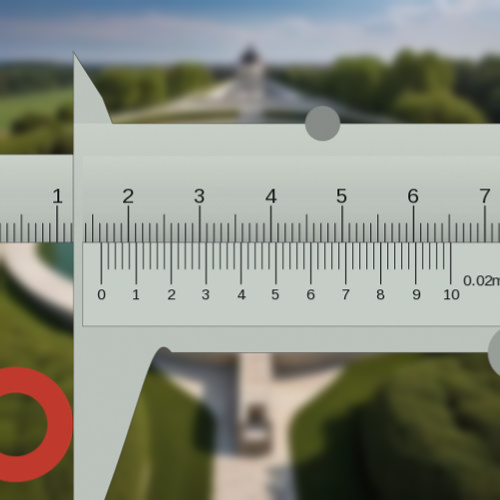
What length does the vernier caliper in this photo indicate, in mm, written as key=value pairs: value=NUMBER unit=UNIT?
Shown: value=16.2 unit=mm
